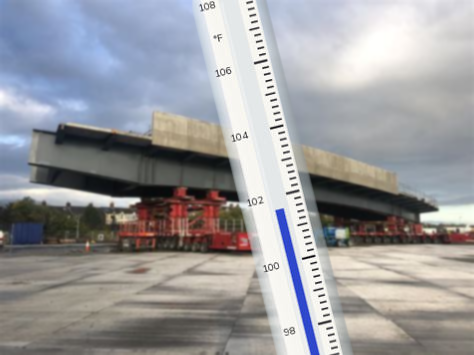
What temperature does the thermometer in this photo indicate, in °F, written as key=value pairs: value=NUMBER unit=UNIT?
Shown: value=101.6 unit=°F
